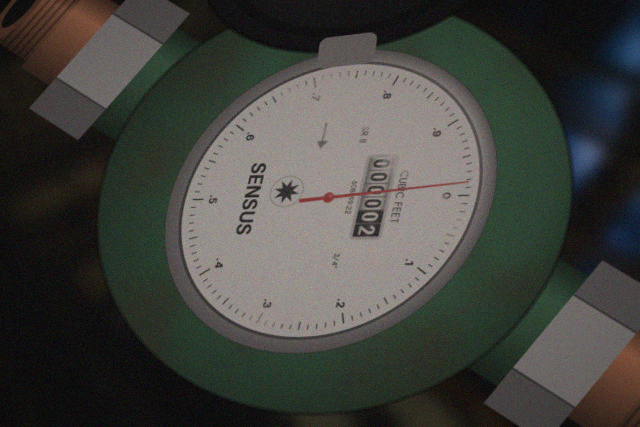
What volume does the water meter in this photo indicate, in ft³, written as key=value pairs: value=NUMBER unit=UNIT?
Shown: value=1.98 unit=ft³
